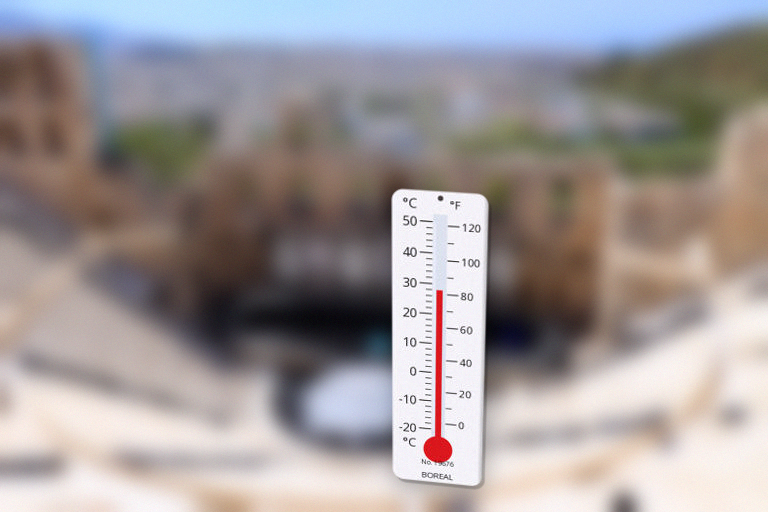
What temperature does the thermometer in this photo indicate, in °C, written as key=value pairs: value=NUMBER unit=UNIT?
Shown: value=28 unit=°C
